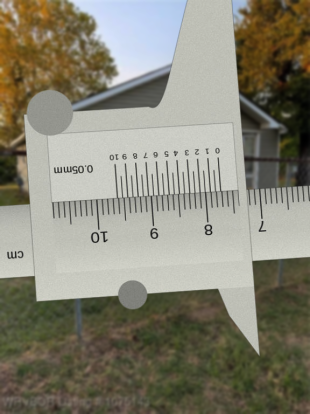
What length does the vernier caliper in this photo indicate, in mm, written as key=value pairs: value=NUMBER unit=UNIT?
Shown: value=77.2 unit=mm
